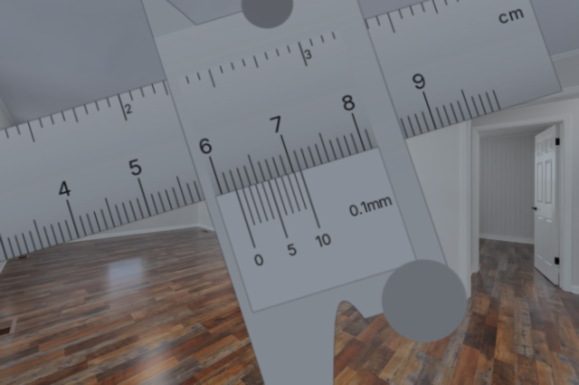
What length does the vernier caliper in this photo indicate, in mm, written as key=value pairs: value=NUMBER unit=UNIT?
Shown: value=62.0 unit=mm
